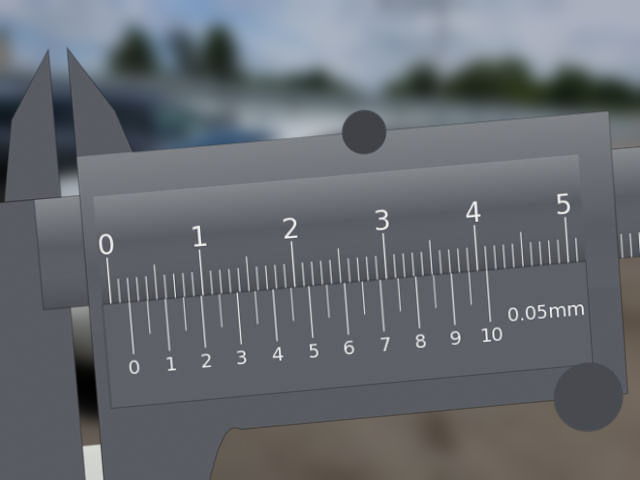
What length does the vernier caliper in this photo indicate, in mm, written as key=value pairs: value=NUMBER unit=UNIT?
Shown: value=2.0 unit=mm
